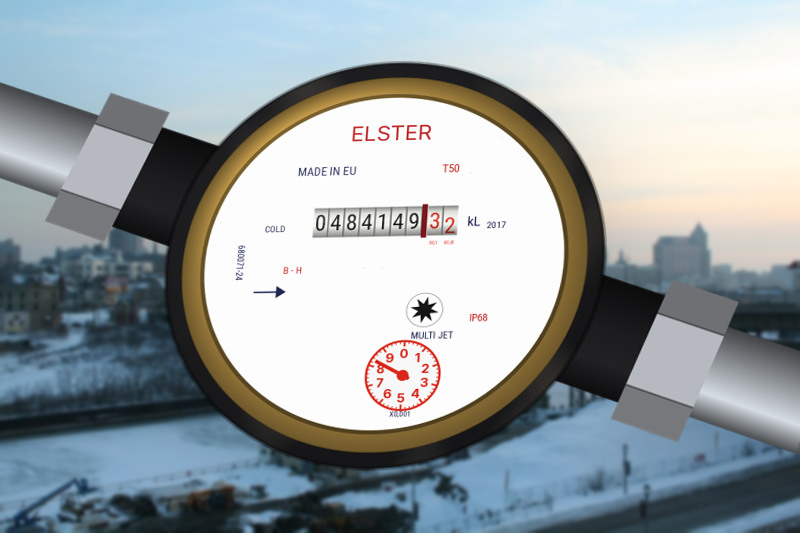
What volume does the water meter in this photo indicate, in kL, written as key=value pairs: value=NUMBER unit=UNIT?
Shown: value=484149.318 unit=kL
